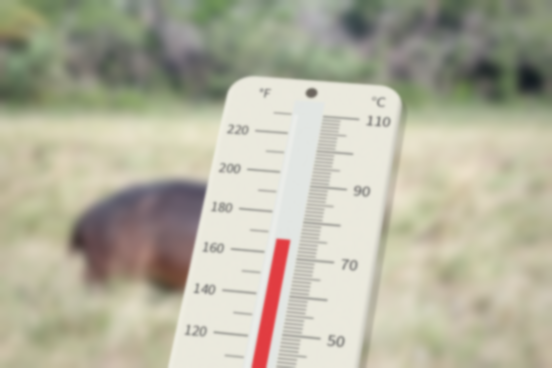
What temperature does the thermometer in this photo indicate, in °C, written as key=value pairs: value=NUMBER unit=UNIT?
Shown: value=75 unit=°C
